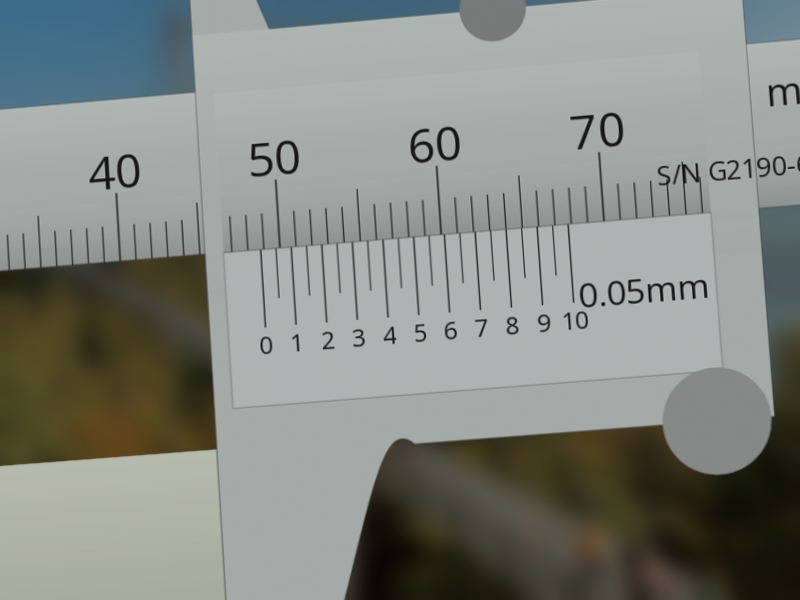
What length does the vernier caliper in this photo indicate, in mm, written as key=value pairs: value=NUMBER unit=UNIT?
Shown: value=48.8 unit=mm
